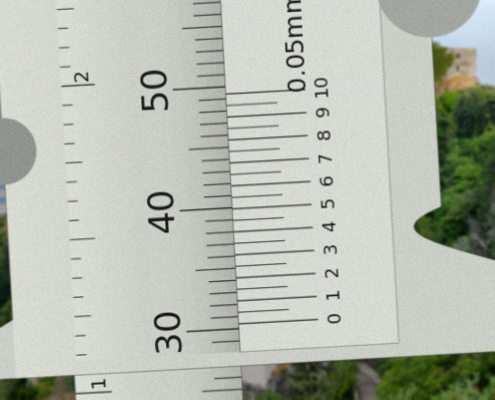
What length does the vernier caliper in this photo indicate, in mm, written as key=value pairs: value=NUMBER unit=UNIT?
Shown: value=30.4 unit=mm
